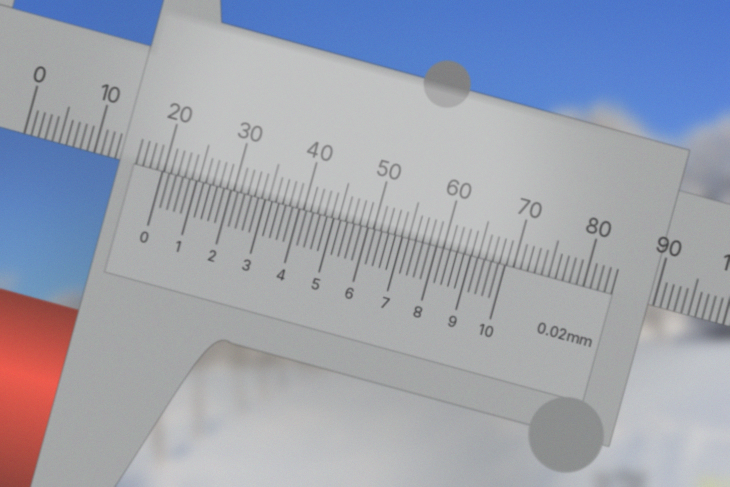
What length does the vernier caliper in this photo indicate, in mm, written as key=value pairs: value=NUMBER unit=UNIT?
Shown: value=19.8 unit=mm
